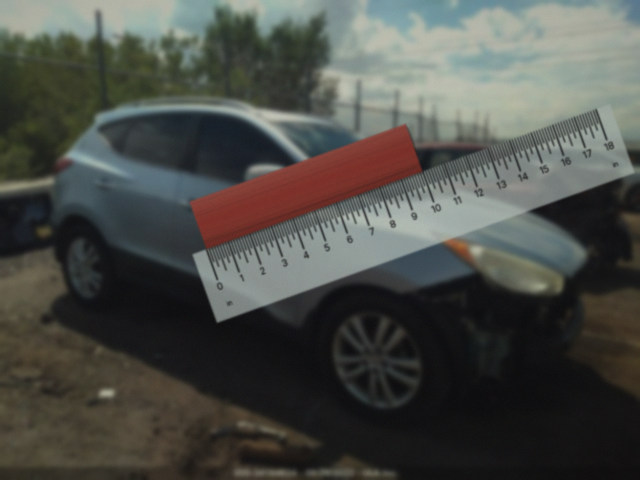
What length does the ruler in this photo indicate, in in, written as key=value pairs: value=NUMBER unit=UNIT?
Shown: value=10 unit=in
